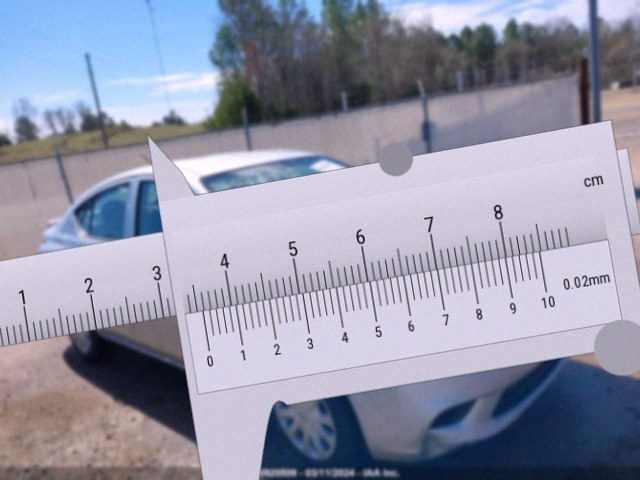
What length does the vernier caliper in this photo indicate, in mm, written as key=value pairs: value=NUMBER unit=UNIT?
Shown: value=35.8 unit=mm
